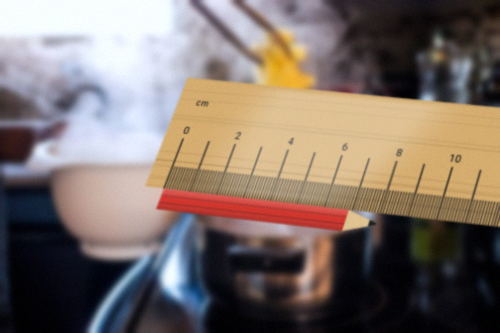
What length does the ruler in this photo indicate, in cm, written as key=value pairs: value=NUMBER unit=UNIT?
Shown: value=8 unit=cm
